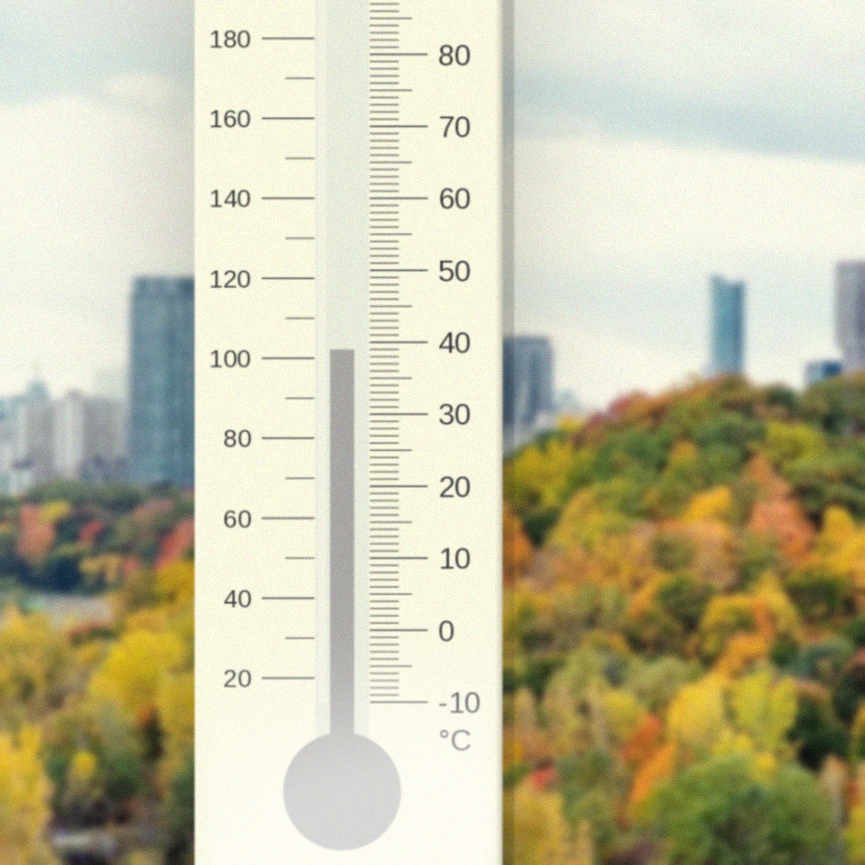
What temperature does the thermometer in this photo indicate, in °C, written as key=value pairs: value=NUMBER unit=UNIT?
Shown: value=39 unit=°C
